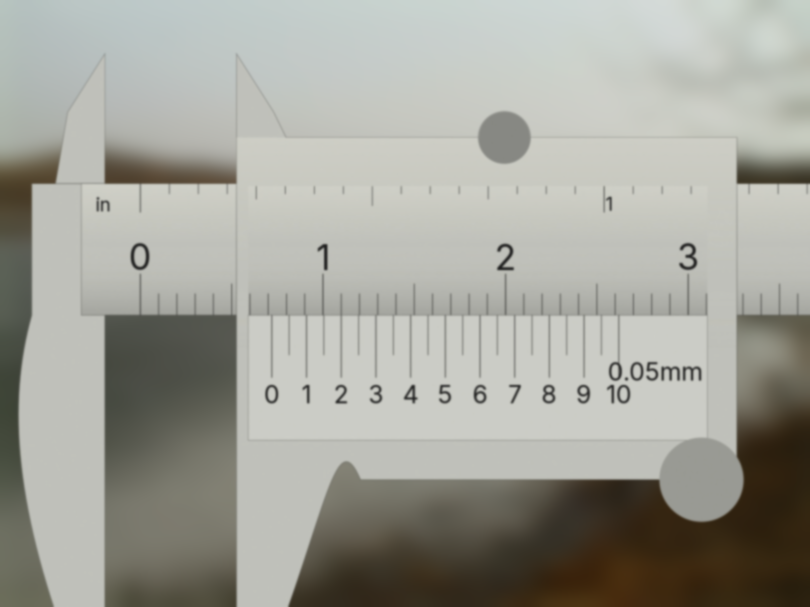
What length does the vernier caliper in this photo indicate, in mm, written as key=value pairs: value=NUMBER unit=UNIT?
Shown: value=7.2 unit=mm
